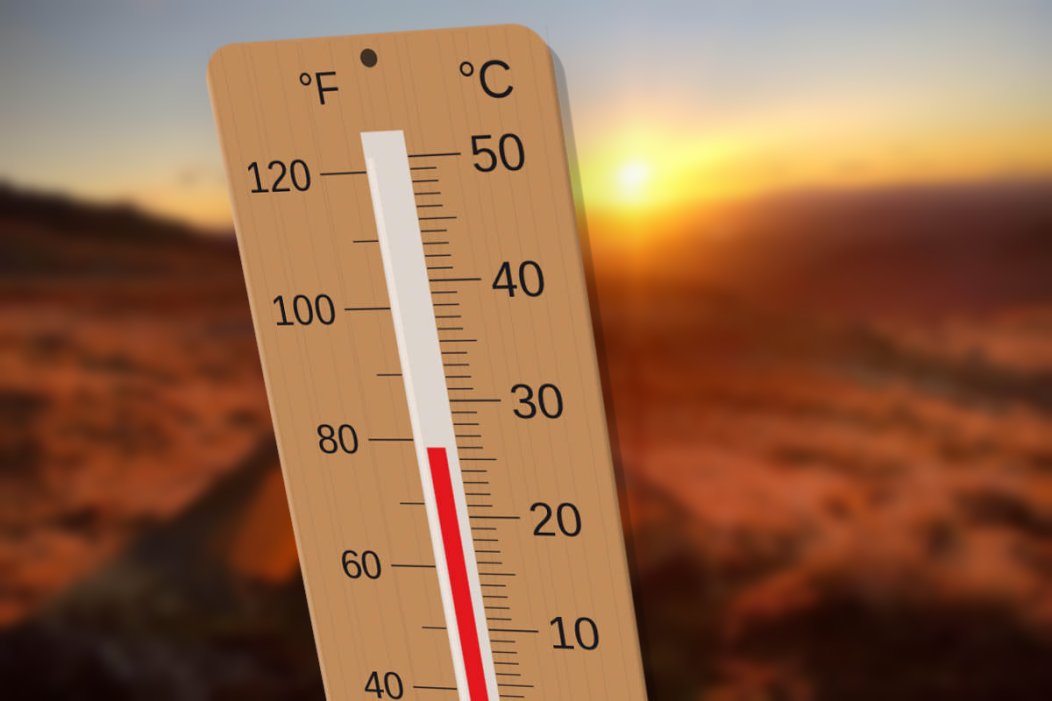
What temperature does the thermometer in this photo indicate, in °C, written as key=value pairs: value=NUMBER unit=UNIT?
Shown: value=26 unit=°C
